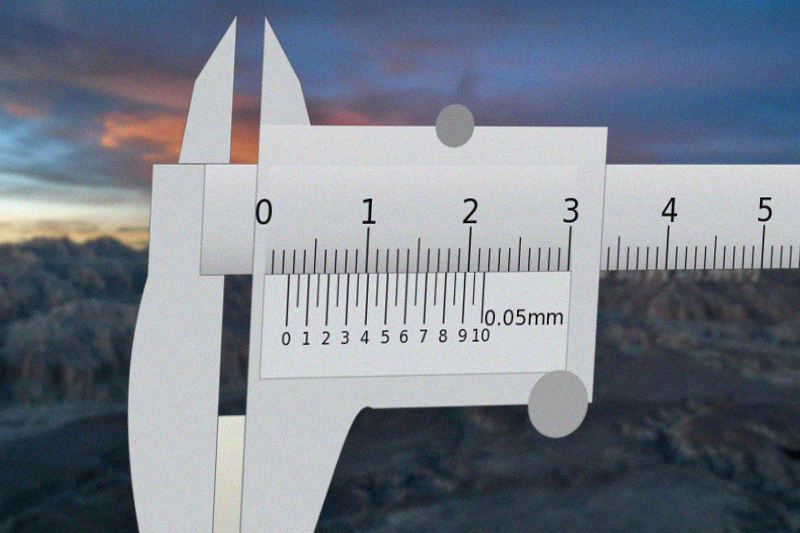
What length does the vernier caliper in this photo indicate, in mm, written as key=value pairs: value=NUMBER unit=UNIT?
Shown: value=2.6 unit=mm
